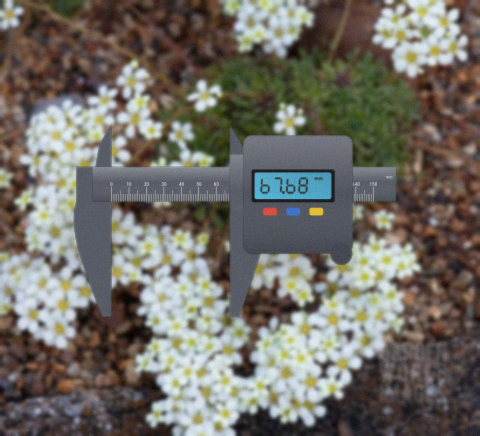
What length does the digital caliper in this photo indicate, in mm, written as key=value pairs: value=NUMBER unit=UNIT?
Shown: value=67.68 unit=mm
